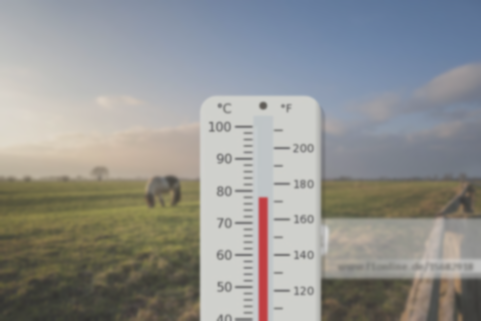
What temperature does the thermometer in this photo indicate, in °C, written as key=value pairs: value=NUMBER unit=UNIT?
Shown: value=78 unit=°C
